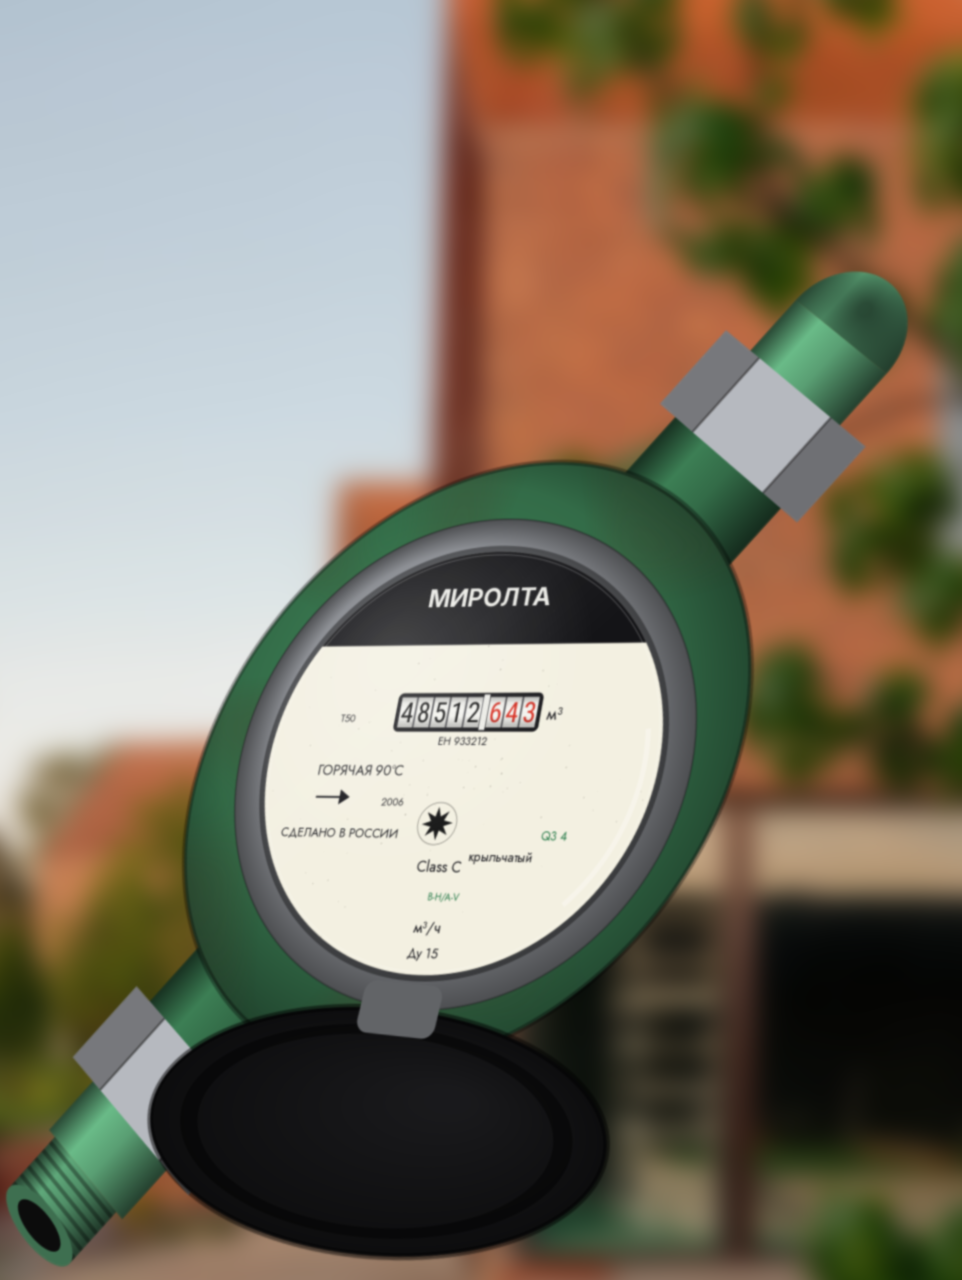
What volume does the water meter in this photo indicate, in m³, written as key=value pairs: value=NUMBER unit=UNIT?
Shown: value=48512.643 unit=m³
